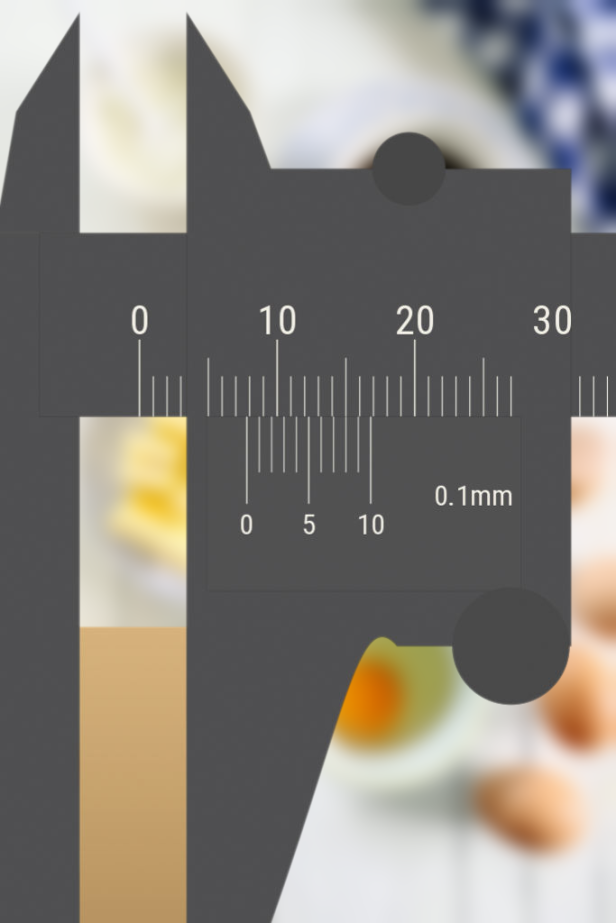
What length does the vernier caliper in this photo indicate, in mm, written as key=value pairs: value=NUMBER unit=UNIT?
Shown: value=7.8 unit=mm
